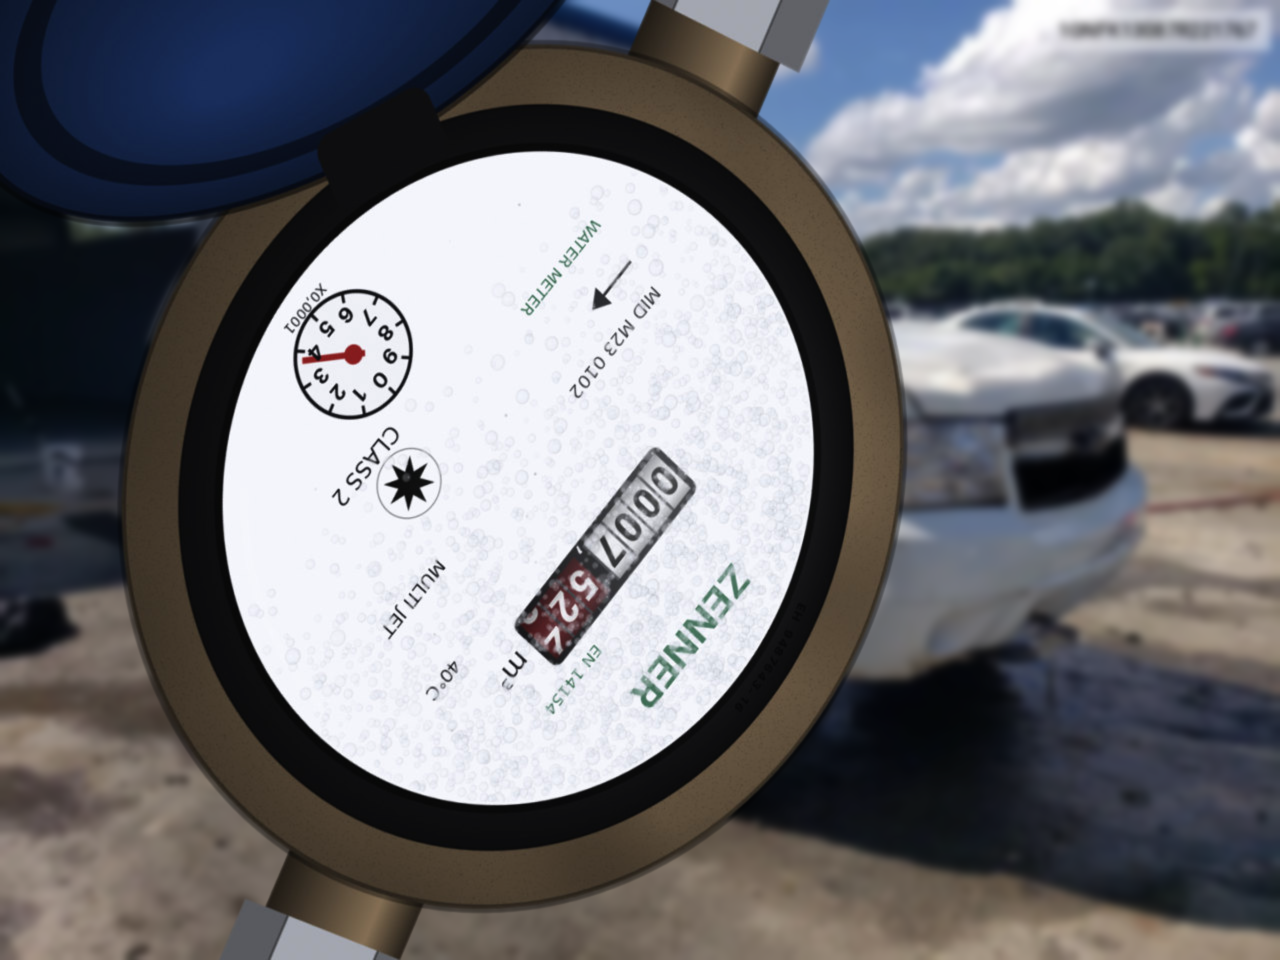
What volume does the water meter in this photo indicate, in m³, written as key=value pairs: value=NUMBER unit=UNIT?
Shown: value=7.5223 unit=m³
